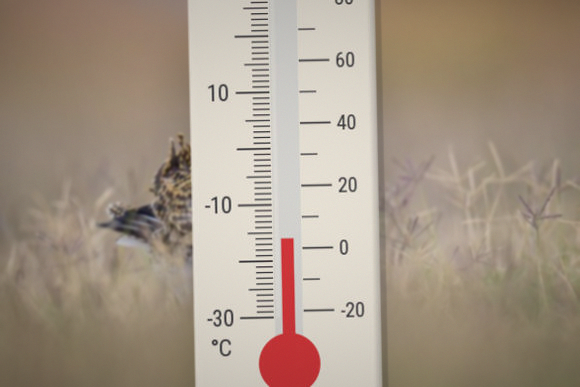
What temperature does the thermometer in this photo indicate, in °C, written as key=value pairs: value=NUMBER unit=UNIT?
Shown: value=-16 unit=°C
